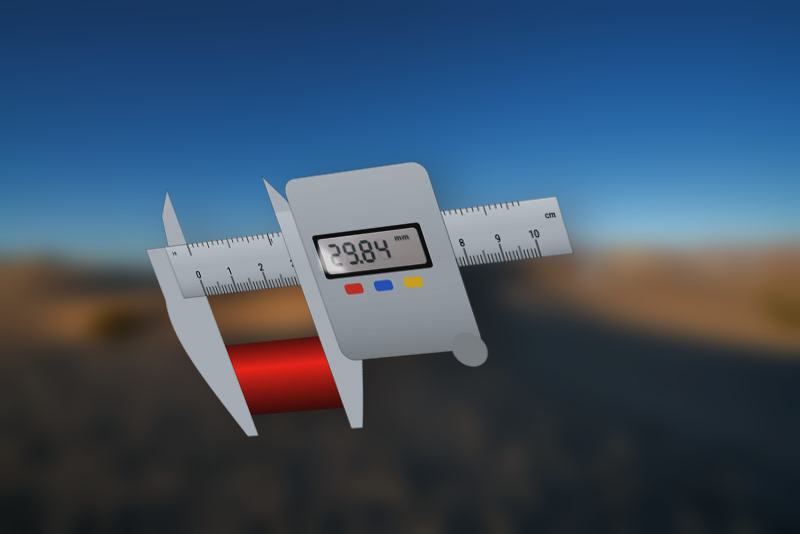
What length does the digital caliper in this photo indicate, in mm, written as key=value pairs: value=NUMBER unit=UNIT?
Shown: value=29.84 unit=mm
